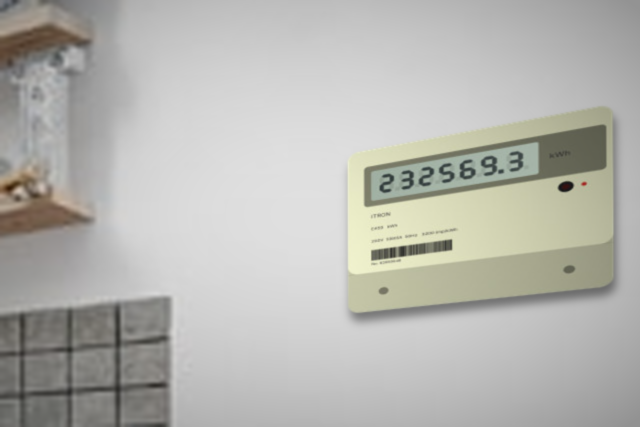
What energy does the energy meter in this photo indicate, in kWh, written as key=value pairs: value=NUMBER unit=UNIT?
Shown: value=232569.3 unit=kWh
